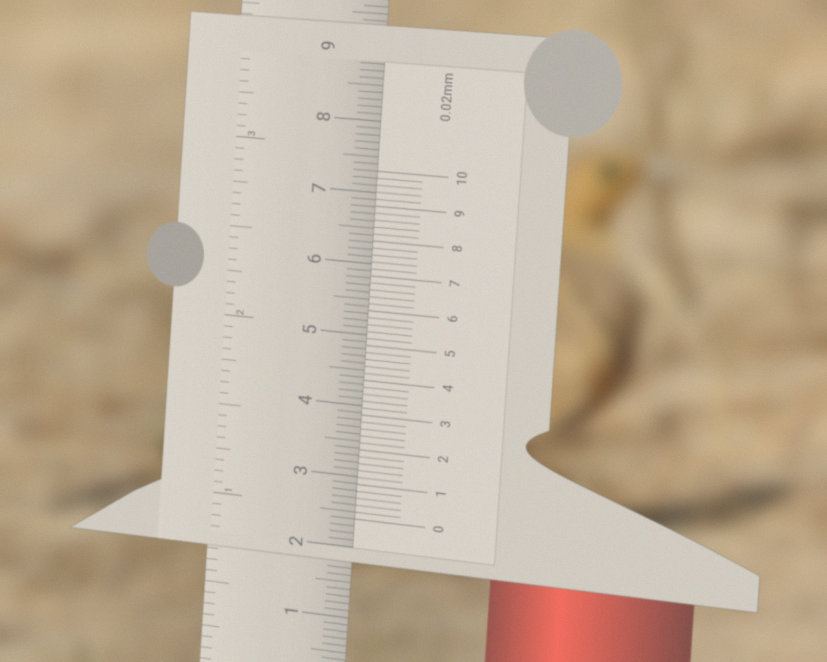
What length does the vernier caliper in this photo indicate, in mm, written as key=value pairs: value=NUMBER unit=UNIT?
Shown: value=24.0 unit=mm
